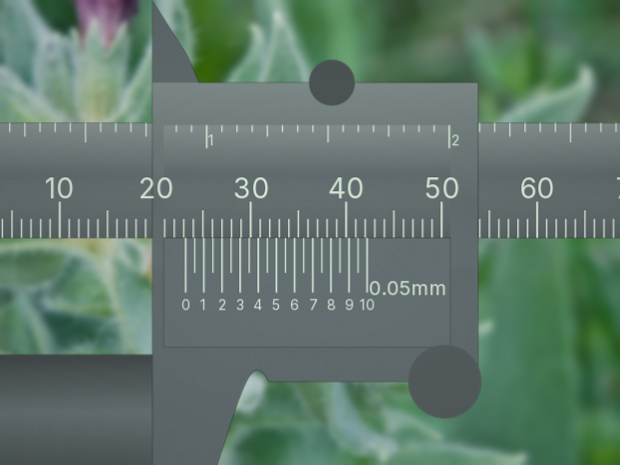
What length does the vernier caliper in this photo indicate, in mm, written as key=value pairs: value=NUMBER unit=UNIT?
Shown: value=23.2 unit=mm
